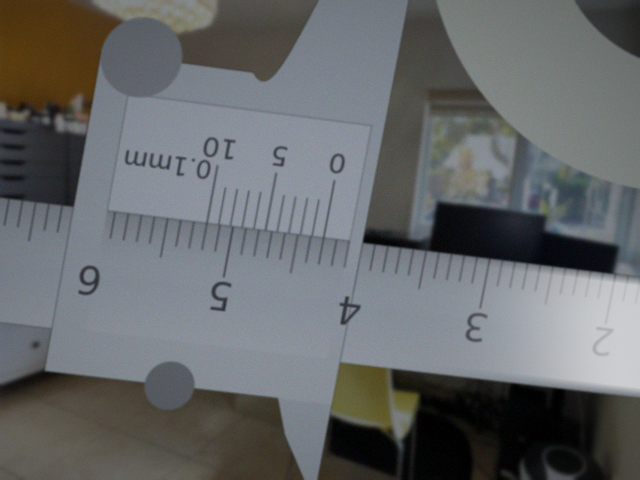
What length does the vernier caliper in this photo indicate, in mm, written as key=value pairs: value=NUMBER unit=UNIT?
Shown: value=43.0 unit=mm
